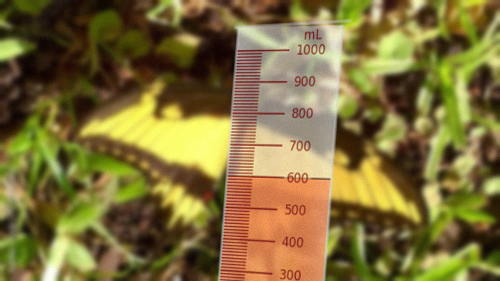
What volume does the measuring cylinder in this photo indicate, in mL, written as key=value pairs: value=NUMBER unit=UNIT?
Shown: value=600 unit=mL
